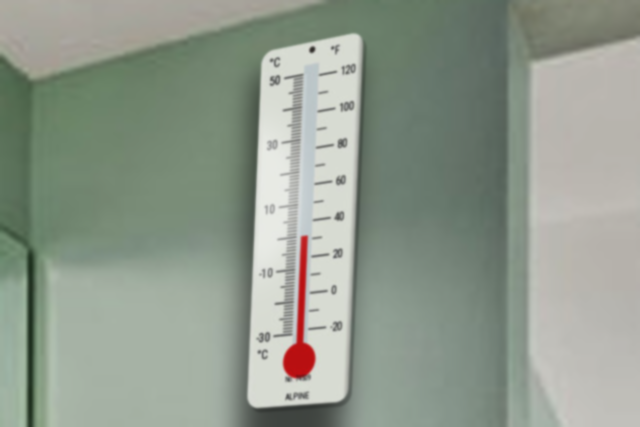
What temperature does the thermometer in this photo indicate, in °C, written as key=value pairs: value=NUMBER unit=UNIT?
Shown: value=0 unit=°C
